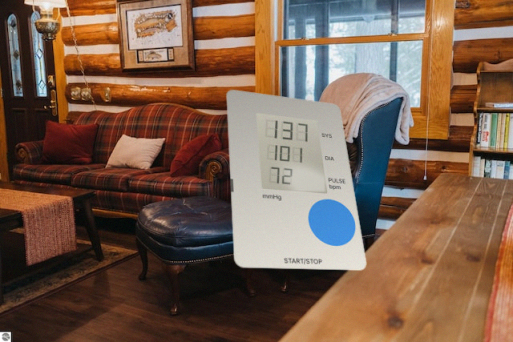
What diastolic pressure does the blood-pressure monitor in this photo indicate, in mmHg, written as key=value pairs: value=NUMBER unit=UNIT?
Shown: value=101 unit=mmHg
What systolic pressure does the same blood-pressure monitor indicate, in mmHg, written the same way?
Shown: value=137 unit=mmHg
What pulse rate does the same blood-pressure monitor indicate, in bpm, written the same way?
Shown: value=72 unit=bpm
